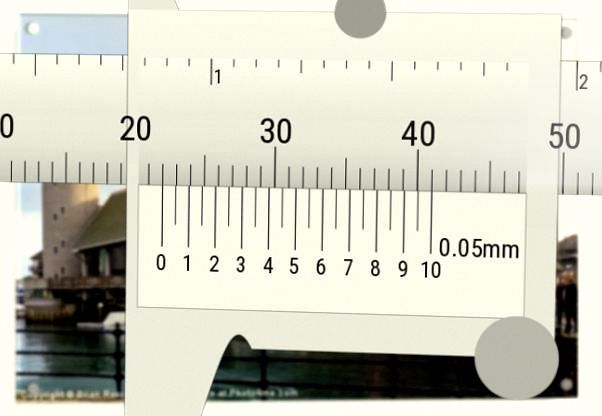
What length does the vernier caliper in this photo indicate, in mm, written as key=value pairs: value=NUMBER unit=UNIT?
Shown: value=22.0 unit=mm
